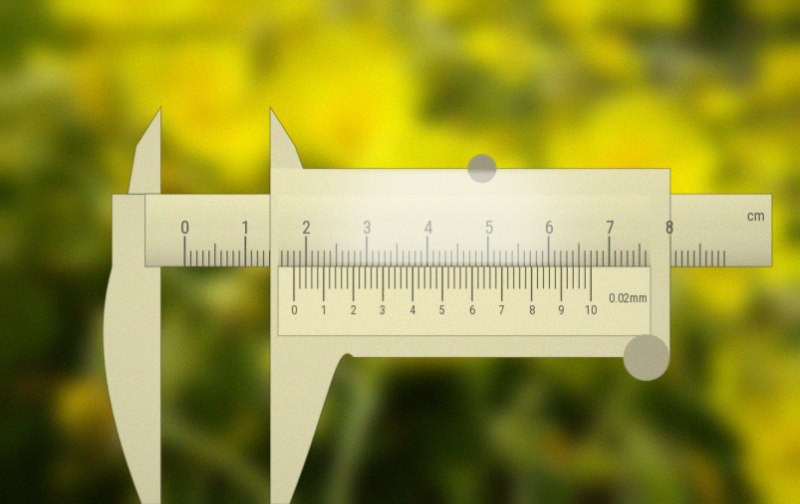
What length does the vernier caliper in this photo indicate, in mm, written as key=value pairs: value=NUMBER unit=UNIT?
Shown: value=18.0 unit=mm
